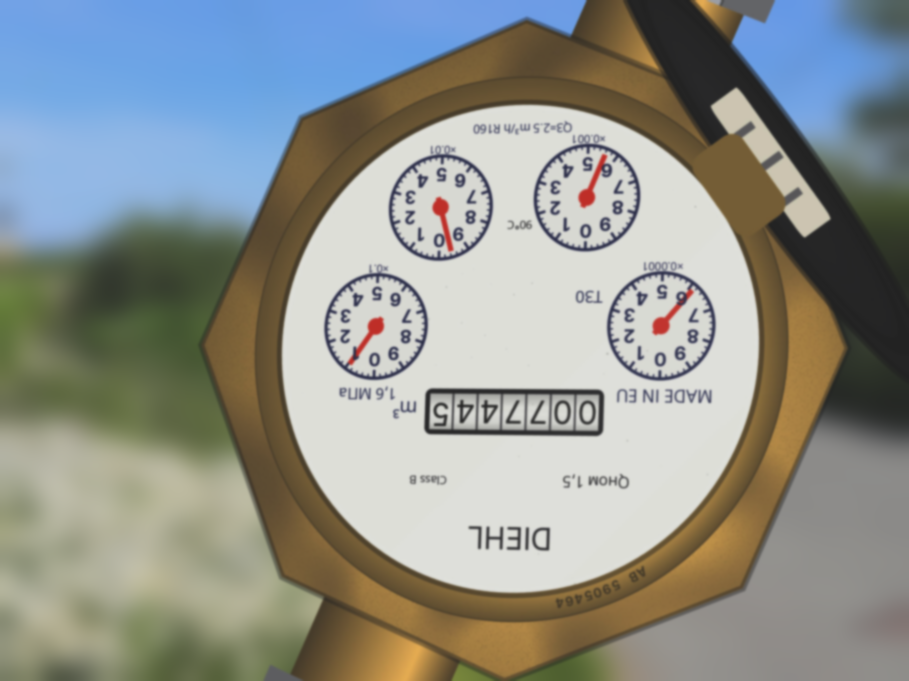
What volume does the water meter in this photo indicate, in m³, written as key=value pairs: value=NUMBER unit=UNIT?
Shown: value=77445.0956 unit=m³
